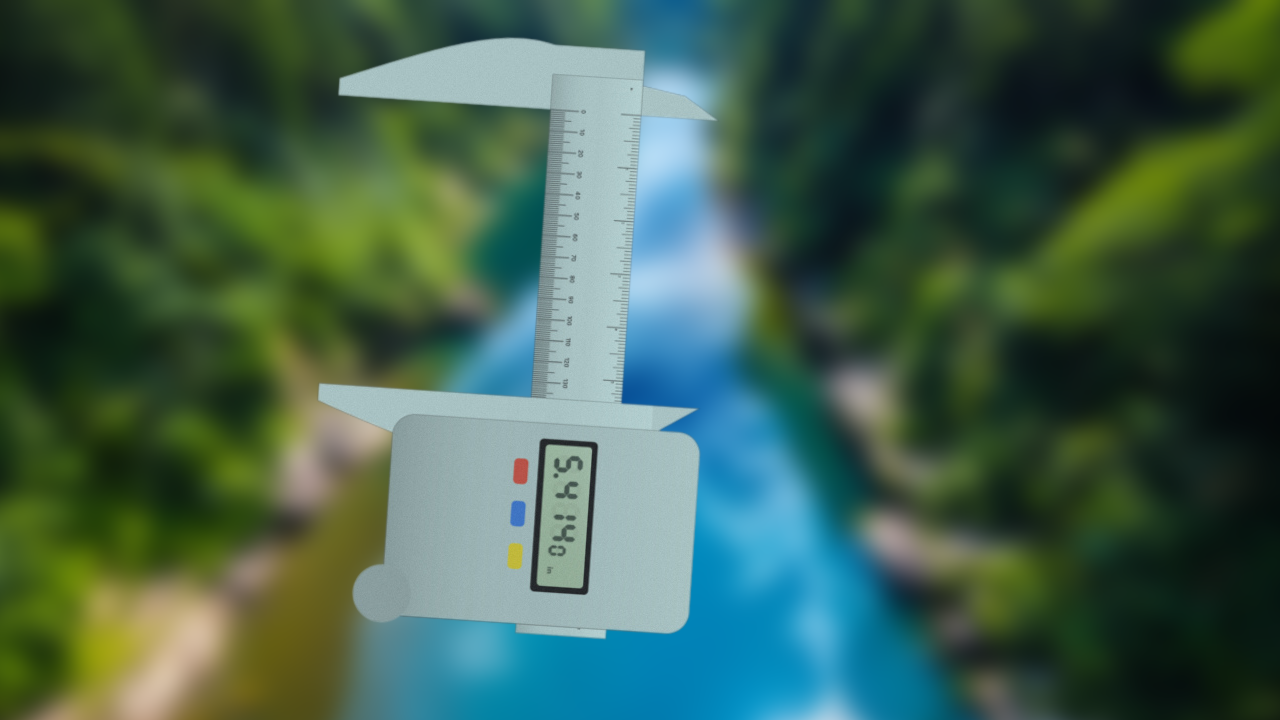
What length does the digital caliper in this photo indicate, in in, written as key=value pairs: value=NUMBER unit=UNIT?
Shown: value=5.4140 unit=in
